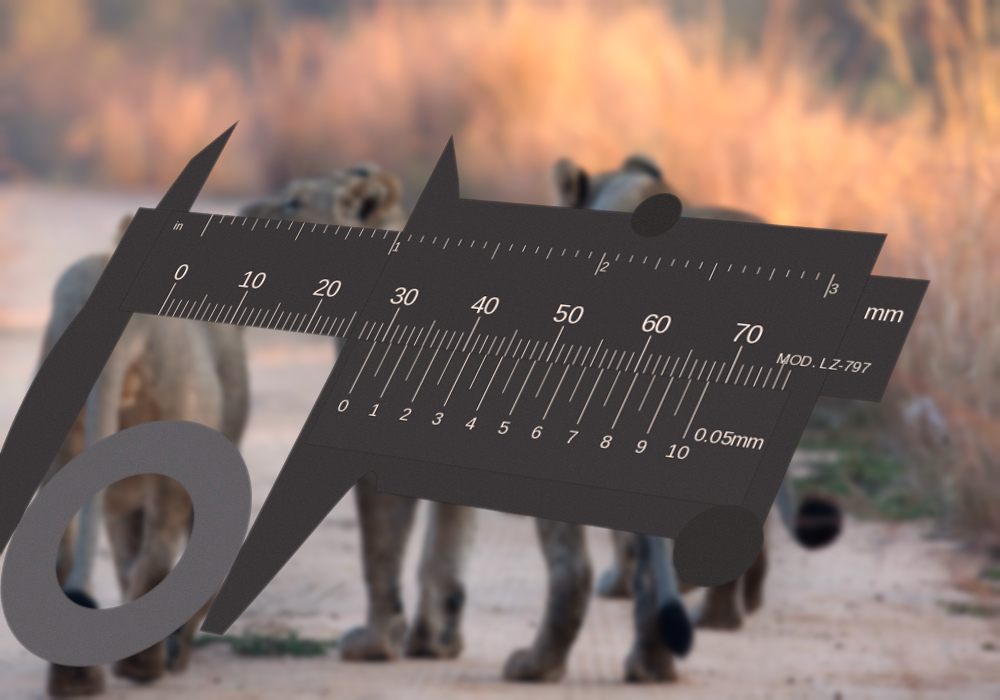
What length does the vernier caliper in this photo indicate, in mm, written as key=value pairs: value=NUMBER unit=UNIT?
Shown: value=29.2 unit=mm
